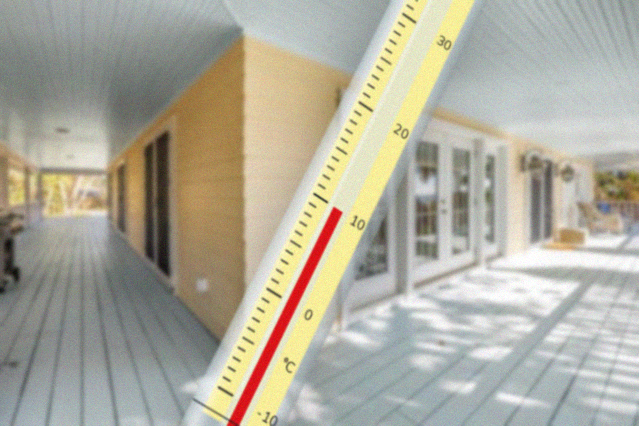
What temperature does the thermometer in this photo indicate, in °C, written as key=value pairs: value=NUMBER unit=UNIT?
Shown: value=10 unit=°C
